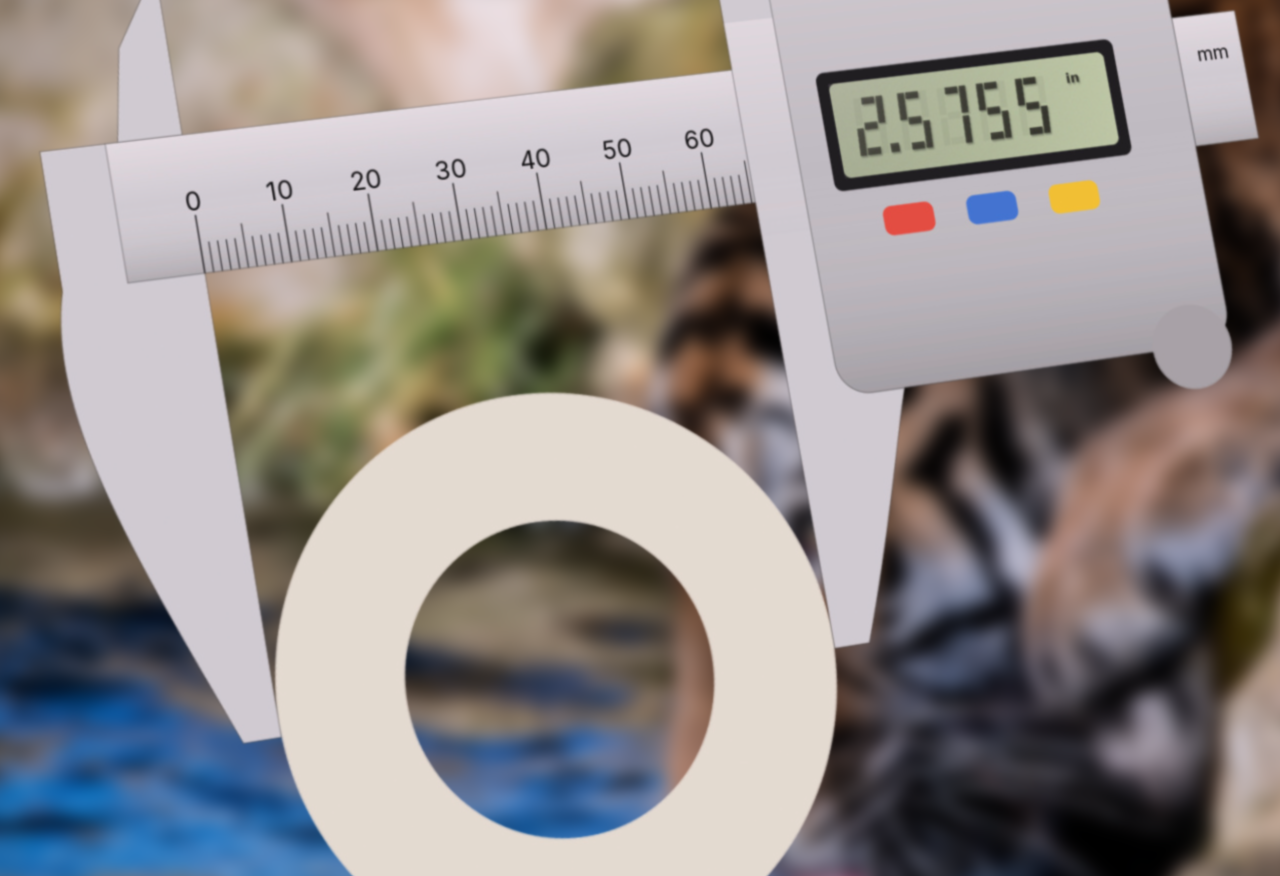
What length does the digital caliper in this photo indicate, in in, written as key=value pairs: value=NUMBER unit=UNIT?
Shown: value=2.5755 unit=in
